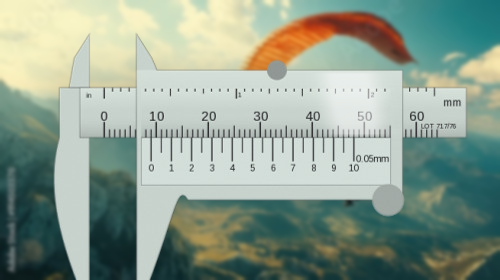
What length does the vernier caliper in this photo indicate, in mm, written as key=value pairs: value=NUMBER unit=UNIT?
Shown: value=9.0 unit=mm
